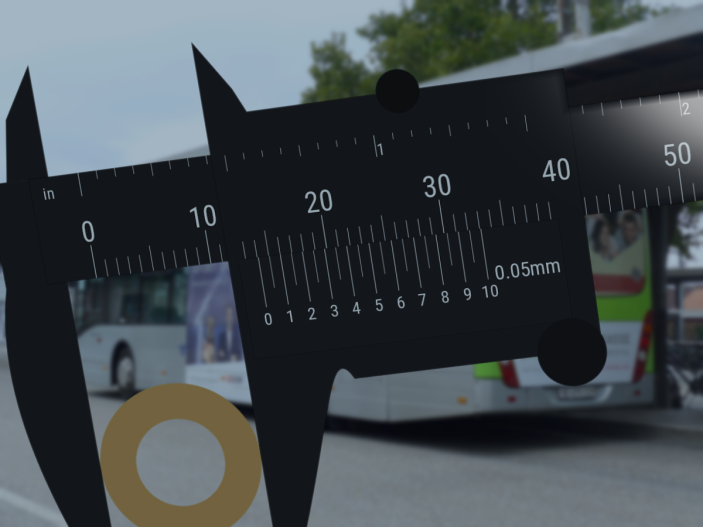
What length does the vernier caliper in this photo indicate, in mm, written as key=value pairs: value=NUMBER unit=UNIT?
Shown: value=14.1 unit=mm
